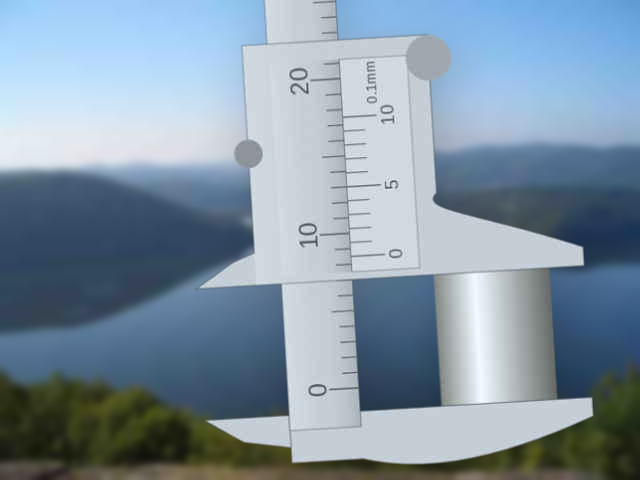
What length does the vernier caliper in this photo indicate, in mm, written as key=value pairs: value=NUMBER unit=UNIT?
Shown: value=8.5 unit=mm
